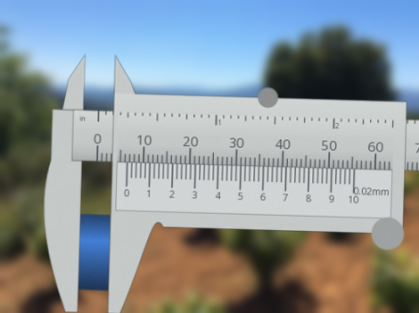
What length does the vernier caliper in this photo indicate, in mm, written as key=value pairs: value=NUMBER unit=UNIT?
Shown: value=6.5 unit=mm
